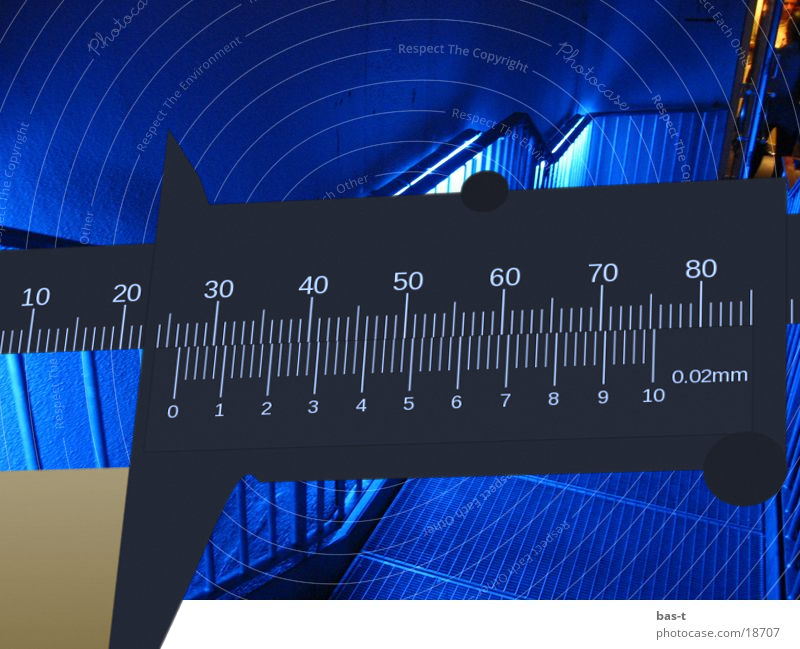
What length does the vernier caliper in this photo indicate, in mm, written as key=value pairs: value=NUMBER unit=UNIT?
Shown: value=26.4 unit=mm
